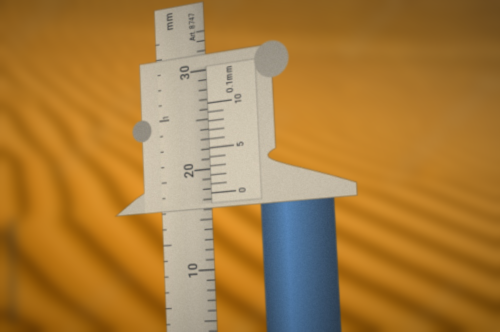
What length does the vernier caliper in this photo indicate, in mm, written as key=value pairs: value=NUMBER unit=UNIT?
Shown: value=17.6 unit=mm
